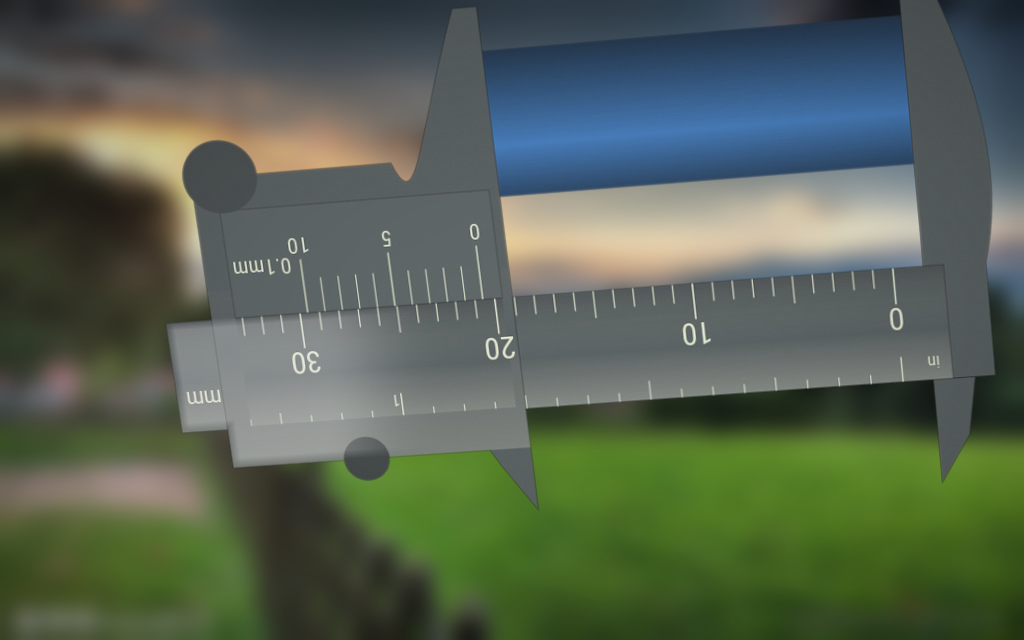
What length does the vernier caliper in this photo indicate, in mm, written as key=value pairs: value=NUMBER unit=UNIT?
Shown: value=20.6 unit=mm
